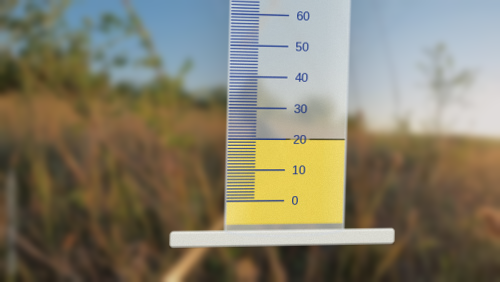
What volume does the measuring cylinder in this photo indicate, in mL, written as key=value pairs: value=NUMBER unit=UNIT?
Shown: value=20 unit=mL
